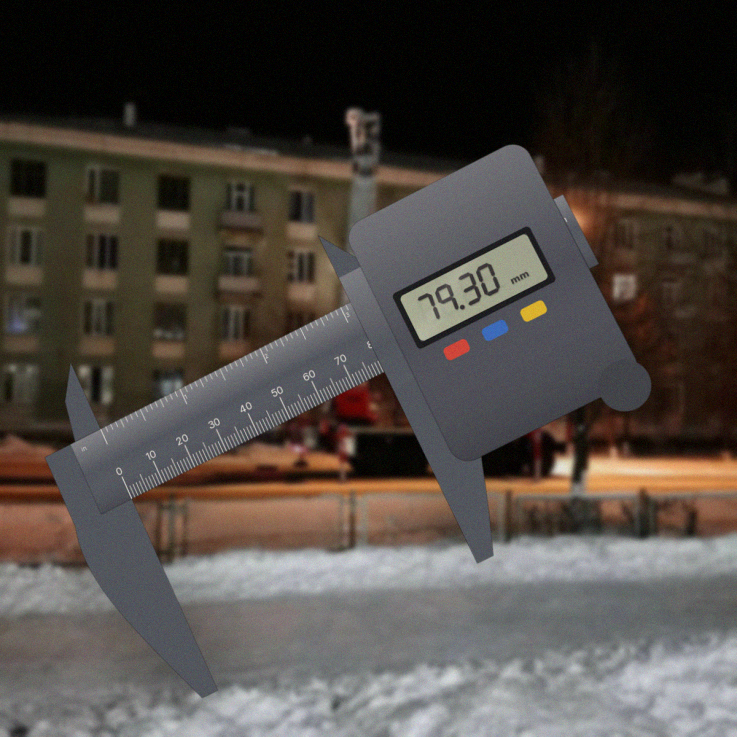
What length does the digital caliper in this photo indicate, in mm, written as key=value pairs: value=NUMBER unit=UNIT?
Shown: value=79.30 unit=mm
